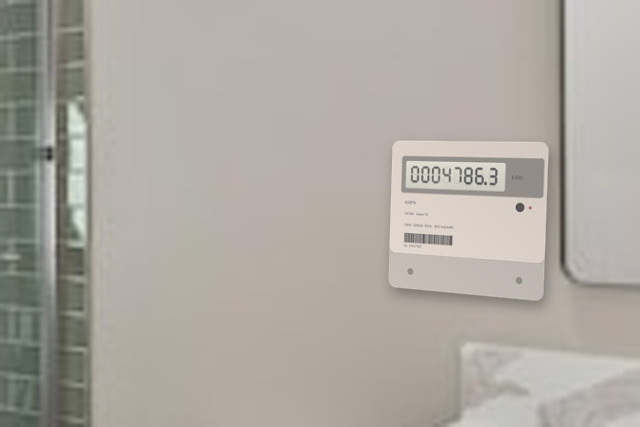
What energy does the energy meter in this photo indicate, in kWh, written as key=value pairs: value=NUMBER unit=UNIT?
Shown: value=4786.3 unit=kWh
